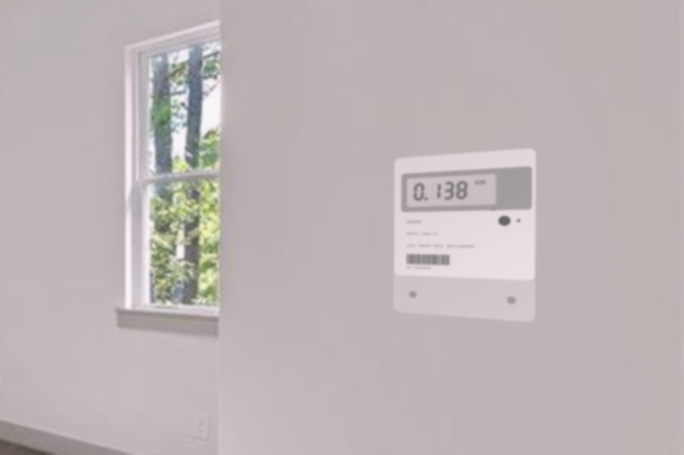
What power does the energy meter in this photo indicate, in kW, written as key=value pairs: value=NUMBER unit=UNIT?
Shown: value=0.138 unit=kW
